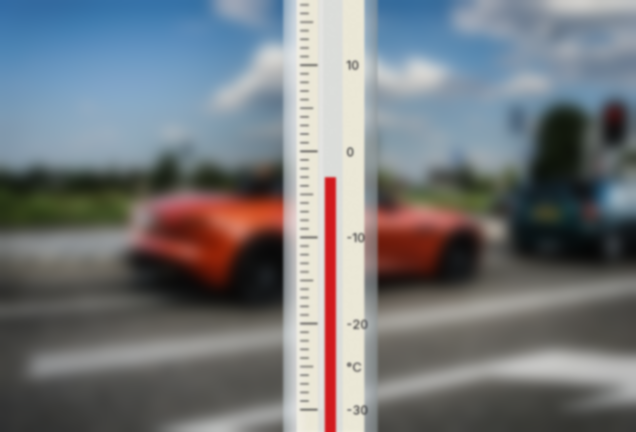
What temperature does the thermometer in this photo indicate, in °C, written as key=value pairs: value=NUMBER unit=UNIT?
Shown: value=-3 unit=°C
